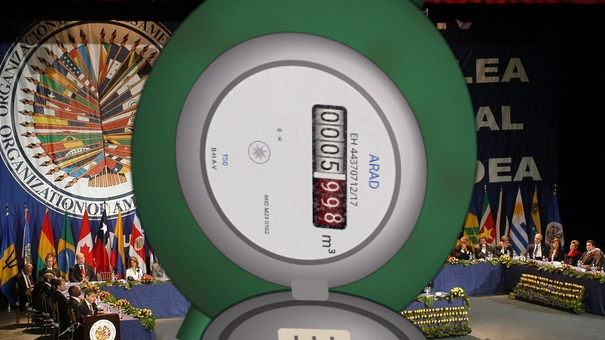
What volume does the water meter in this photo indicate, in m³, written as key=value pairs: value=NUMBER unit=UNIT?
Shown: value=5.998 unit=m³
